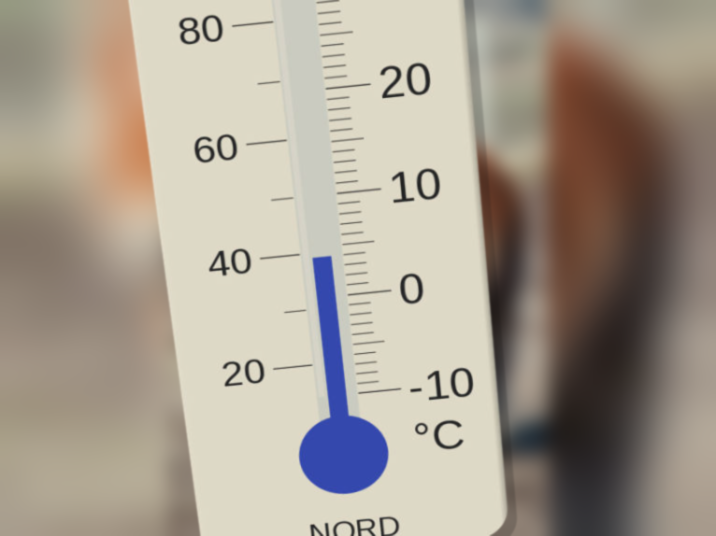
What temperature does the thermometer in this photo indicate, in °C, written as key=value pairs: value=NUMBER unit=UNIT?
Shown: value=4 unit=°C
